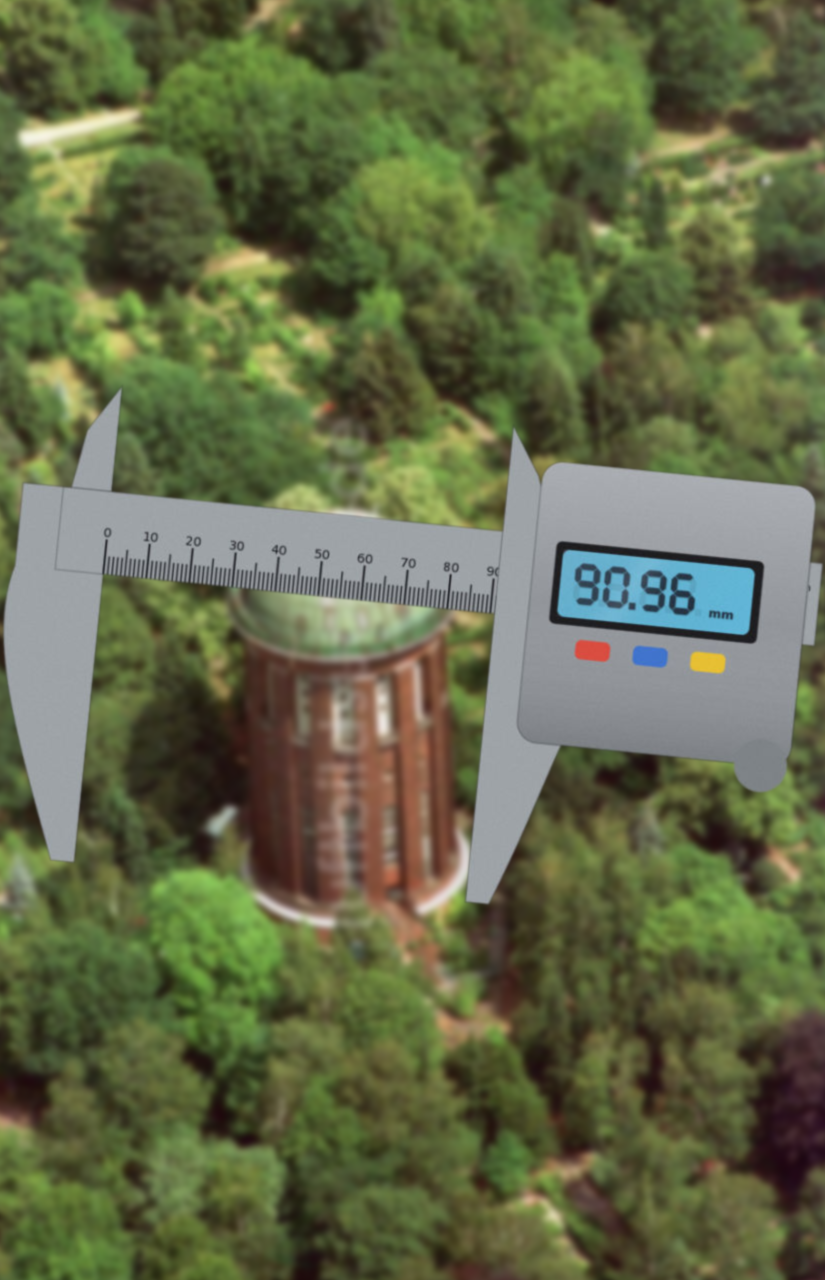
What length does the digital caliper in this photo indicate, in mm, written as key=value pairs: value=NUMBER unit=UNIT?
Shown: value=90.96 unit=mm
